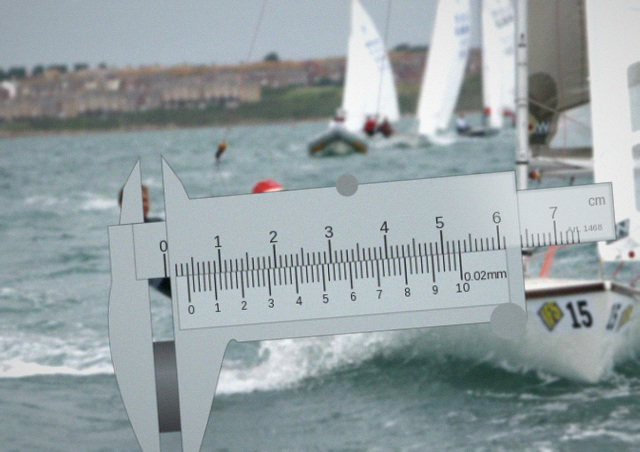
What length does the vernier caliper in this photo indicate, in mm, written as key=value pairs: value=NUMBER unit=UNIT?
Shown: value=4.0 unit=mm
